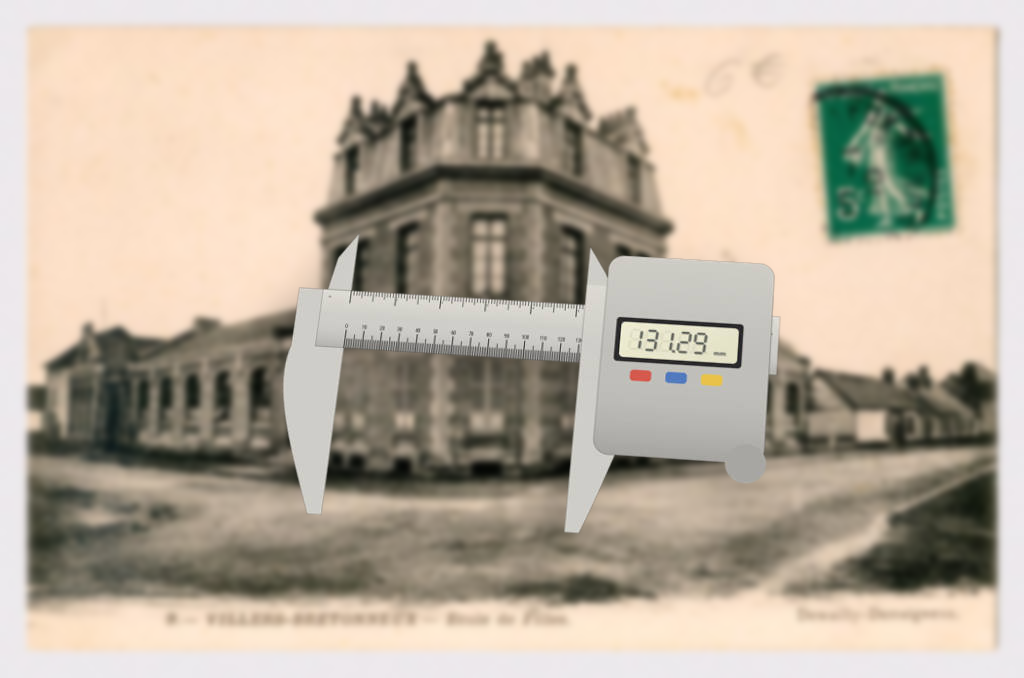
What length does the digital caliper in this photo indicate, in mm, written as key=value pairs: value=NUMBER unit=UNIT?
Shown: value=131.29 unit=mm
